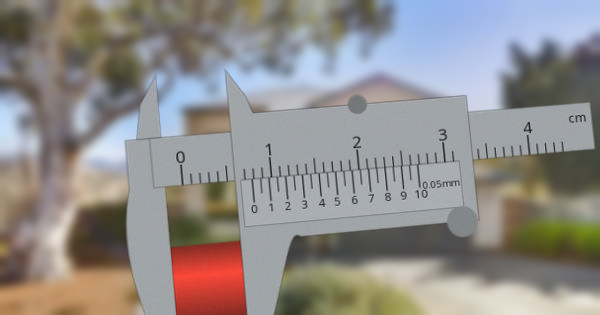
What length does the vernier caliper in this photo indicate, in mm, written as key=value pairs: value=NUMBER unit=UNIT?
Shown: value=7.8 unit=mm
